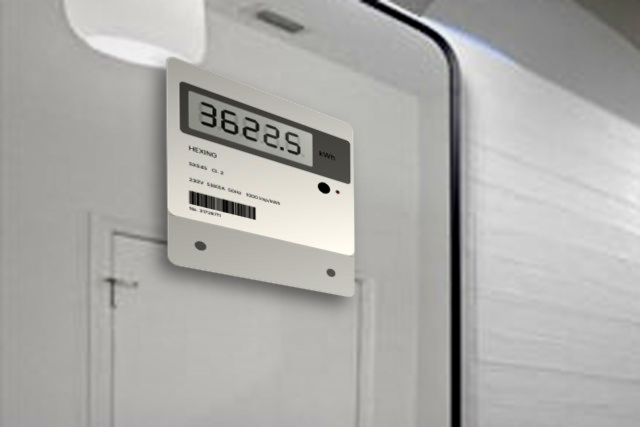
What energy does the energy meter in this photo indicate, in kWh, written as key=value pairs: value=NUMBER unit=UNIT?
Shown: value=3622.5 unit=kWh
